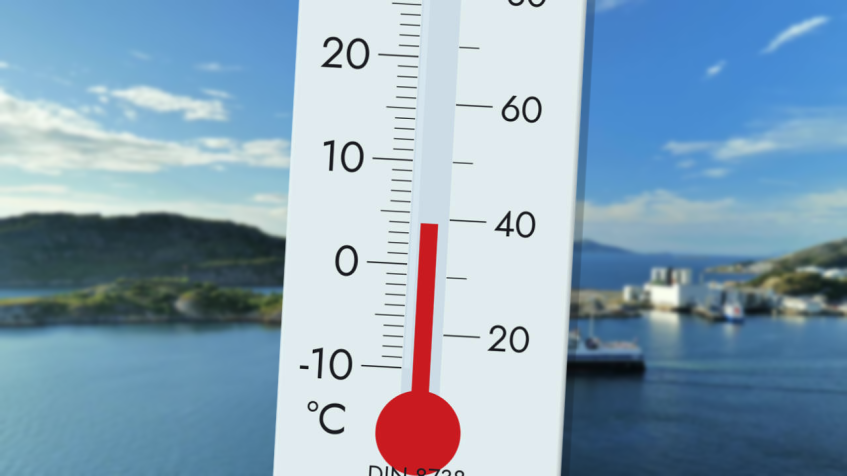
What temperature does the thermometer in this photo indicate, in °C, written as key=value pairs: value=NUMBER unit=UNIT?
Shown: value=4 unit=°C
